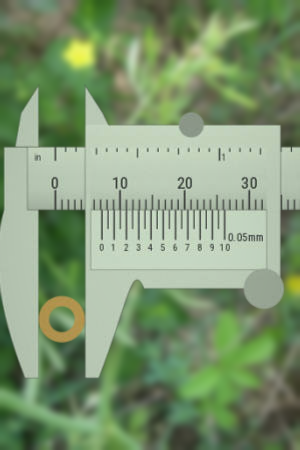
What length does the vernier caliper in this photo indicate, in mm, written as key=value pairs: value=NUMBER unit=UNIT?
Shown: value=7.2 unit=mm
